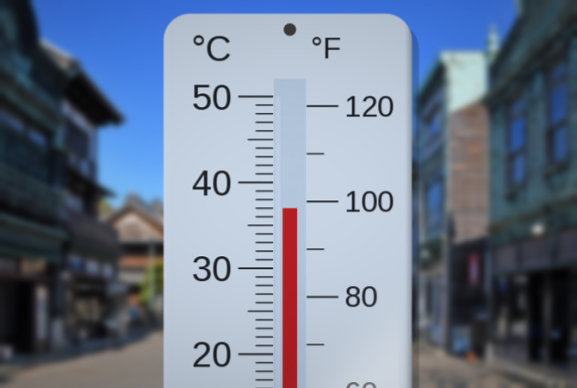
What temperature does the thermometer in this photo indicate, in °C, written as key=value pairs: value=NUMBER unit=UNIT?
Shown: value=37 unit=°C
